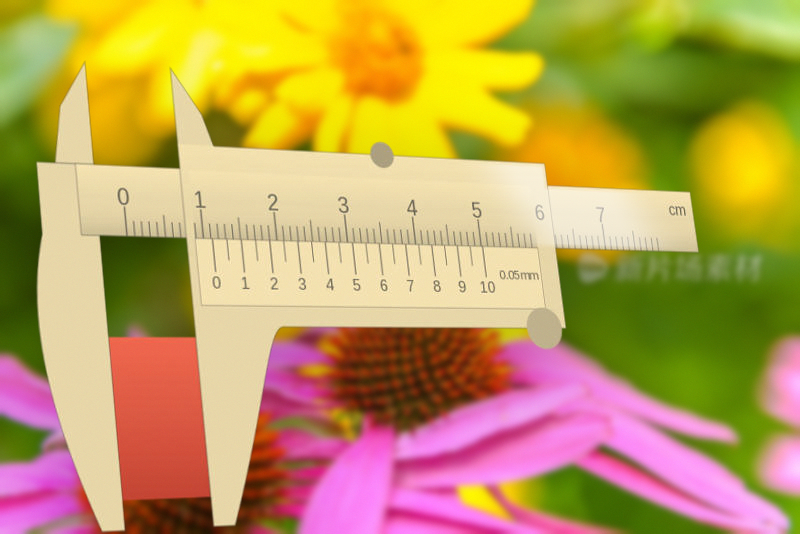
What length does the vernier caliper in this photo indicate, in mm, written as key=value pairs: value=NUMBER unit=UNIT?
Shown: value=11.2 unit=mm
